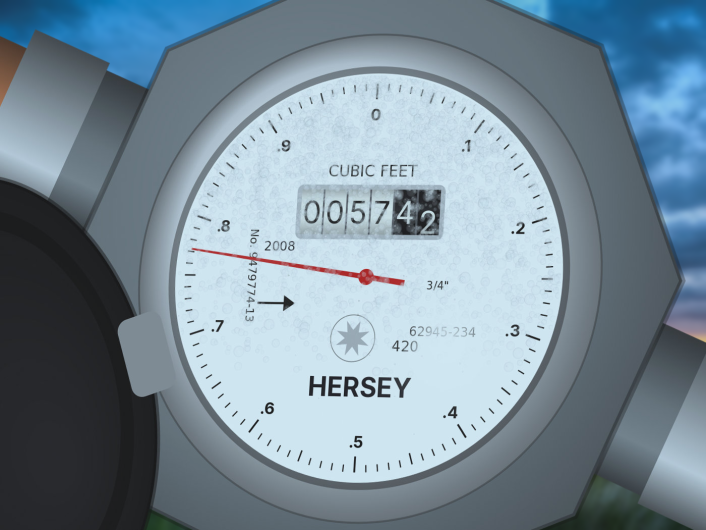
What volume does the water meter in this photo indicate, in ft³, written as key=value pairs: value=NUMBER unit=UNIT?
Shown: value=5741.77 unit=ft³
